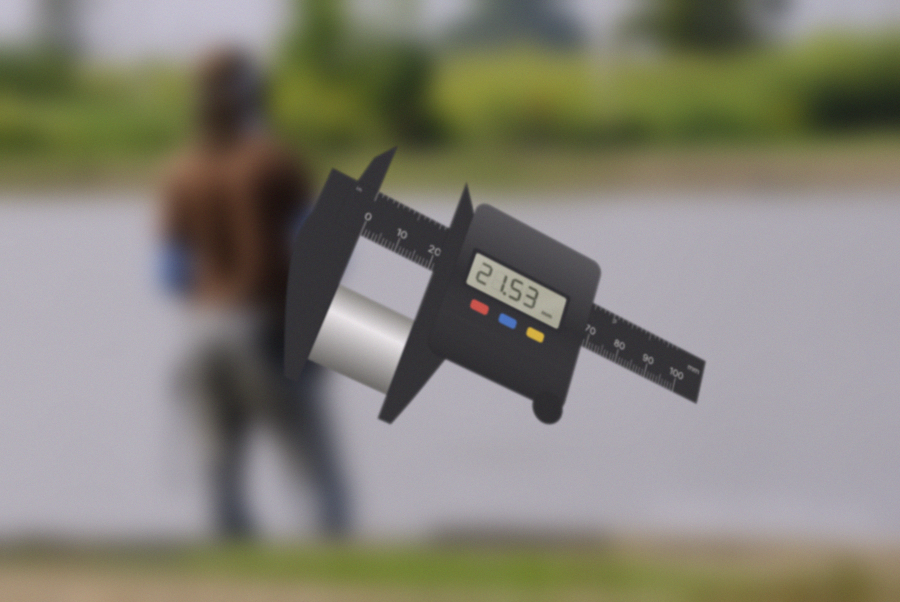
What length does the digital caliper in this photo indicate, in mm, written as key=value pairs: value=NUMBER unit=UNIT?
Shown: value=21.53 unit=mm
